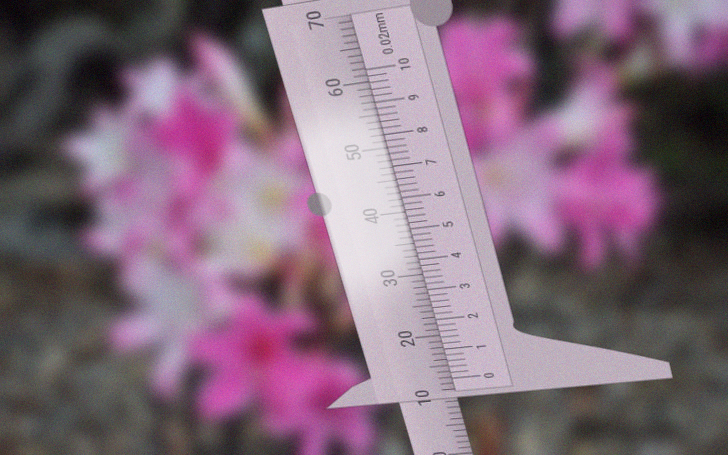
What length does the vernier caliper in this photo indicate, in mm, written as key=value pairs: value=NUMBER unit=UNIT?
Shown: value=12.8 unit=mm
